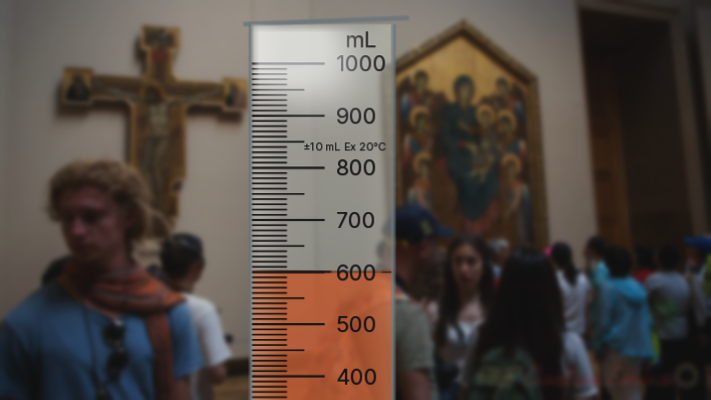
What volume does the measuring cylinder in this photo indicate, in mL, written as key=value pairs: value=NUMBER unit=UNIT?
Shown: value=600 unit=mL
